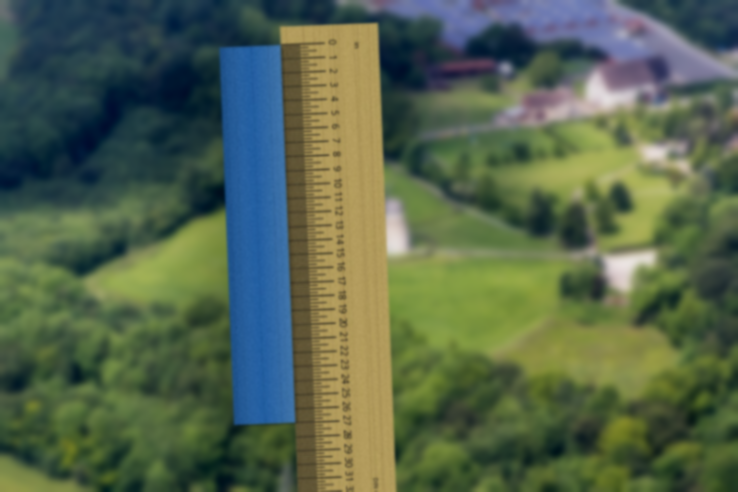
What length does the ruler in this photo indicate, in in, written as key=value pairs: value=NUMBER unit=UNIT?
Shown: value=27 unit=in
